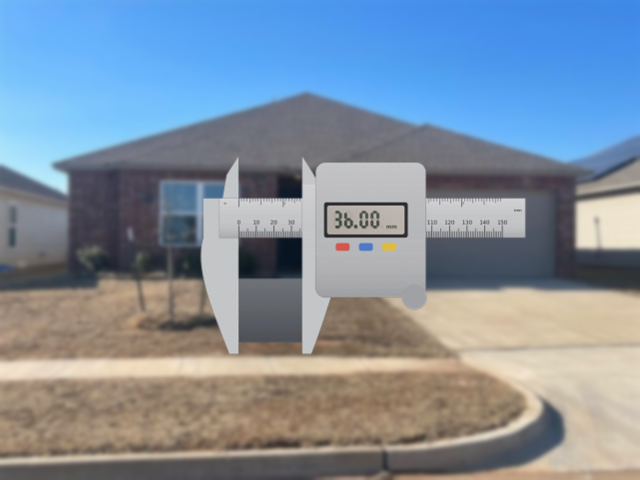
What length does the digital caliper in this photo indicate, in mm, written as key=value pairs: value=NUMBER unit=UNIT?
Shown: value=36.00 unit=mm
